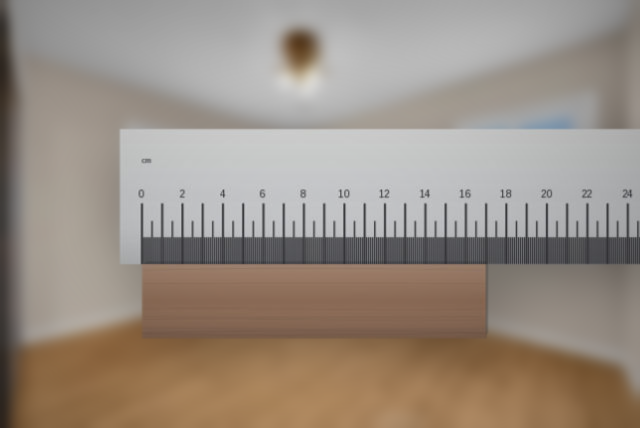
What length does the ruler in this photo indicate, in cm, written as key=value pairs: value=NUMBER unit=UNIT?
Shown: value=17 unit=cm
